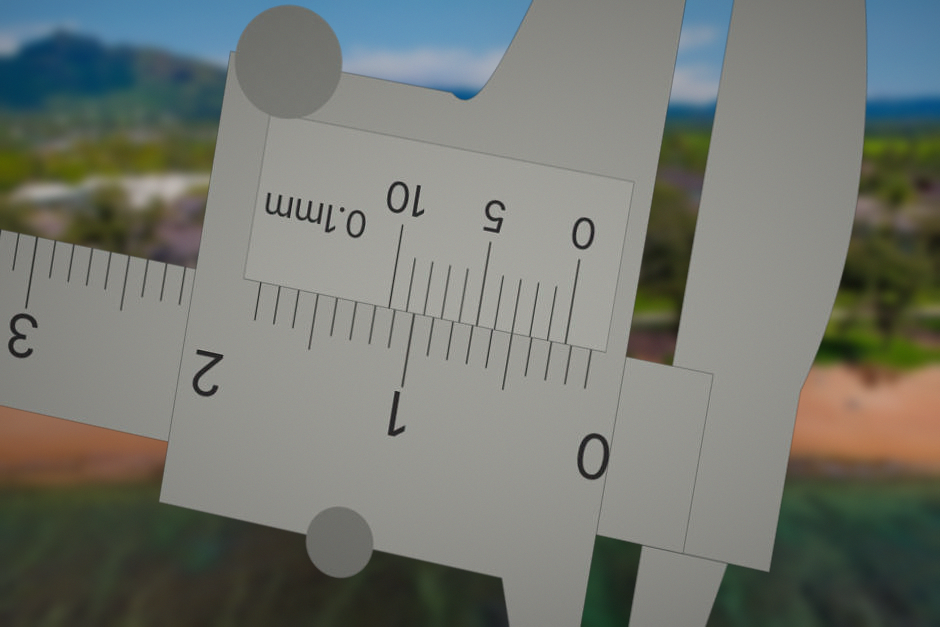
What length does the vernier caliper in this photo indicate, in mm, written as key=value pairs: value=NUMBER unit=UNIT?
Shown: value=2.3 unit=mm
